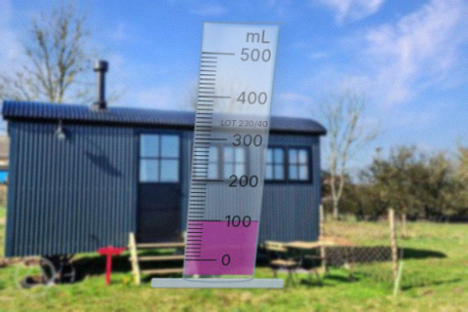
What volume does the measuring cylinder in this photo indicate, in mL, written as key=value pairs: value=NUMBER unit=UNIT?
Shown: value=100 unit=mL
